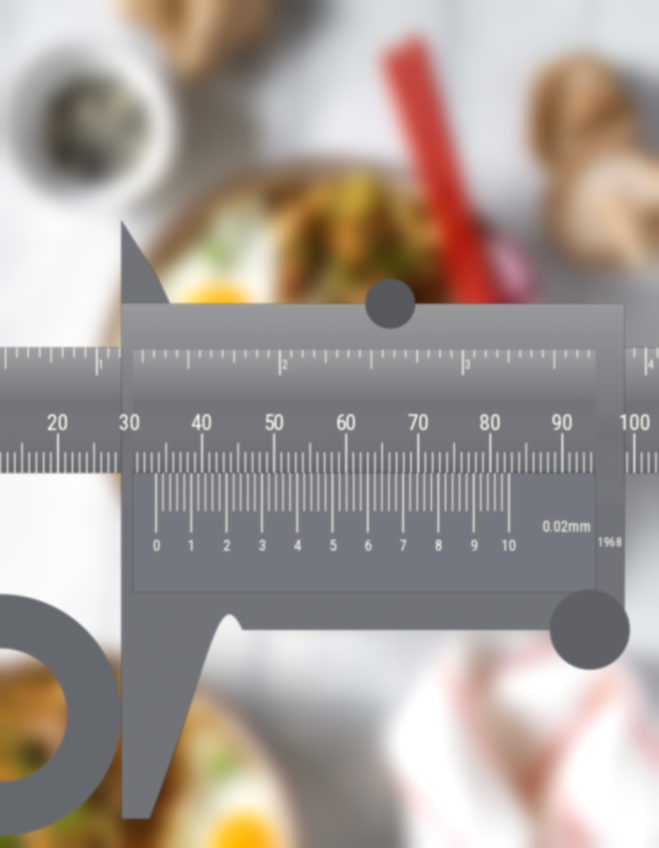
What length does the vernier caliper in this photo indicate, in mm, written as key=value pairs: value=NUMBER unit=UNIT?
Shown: value=33.6 unit=mm
